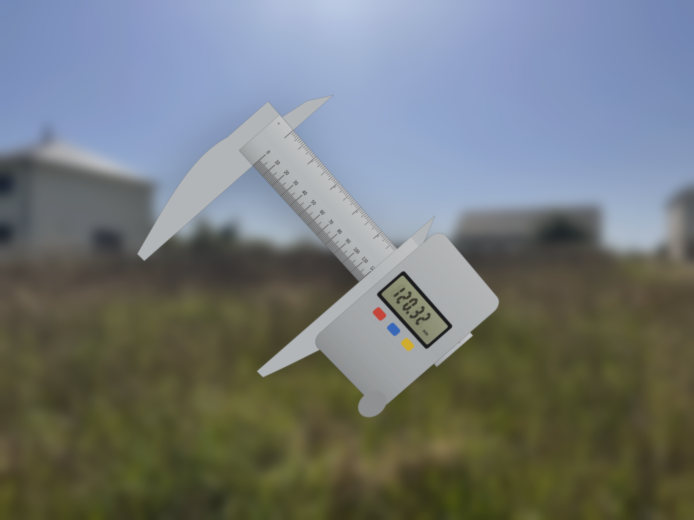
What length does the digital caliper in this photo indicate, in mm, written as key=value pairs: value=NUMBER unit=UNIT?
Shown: value=120.32 unit=mm
